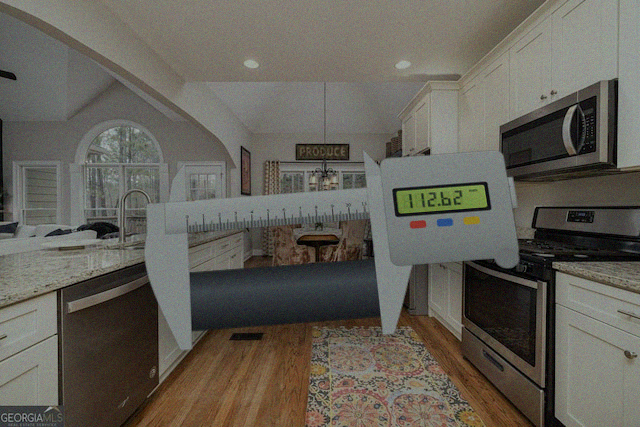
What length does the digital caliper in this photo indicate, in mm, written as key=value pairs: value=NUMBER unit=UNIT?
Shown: value=112.62 unit=mm
